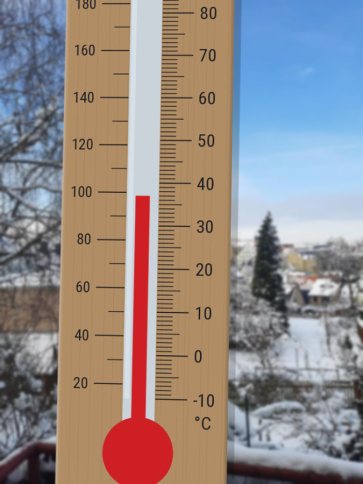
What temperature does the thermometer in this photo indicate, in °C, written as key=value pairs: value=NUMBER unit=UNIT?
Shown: value=37 unit=°C
